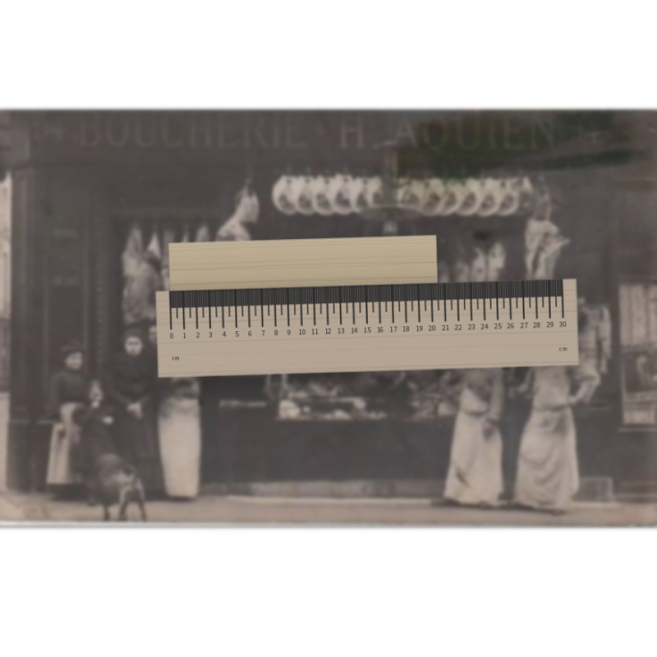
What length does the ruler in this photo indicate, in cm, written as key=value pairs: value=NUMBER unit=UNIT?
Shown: value=20.5 unit=cm
